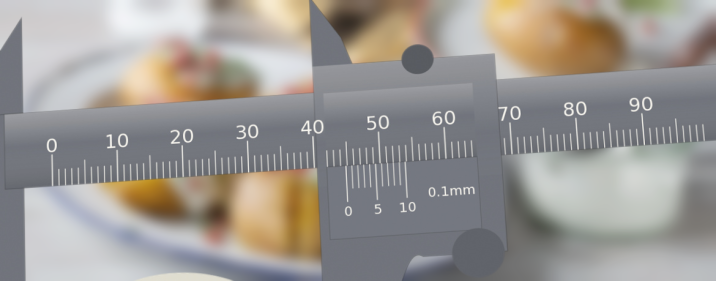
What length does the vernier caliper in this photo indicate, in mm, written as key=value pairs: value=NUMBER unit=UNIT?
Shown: value=44.8 unit=mm
